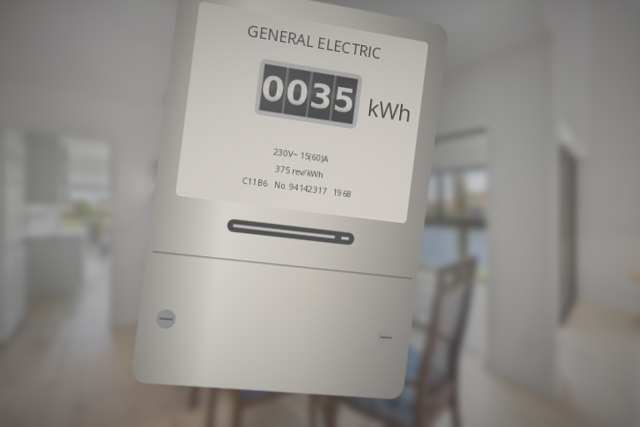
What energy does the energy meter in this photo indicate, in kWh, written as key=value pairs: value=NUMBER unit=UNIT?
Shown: value=35 unit=kWh
